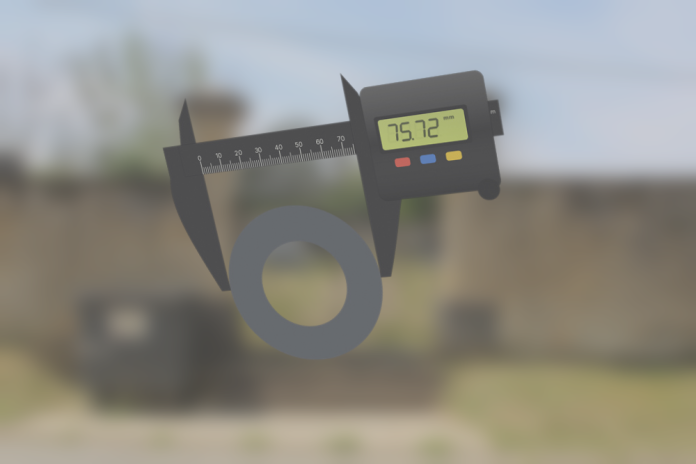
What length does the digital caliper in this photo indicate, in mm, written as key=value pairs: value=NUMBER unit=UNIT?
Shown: value=75.72 unit=mm
